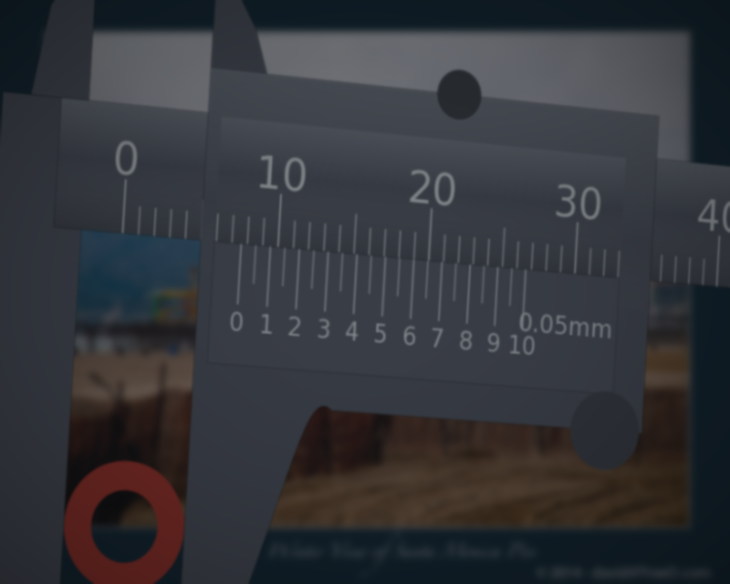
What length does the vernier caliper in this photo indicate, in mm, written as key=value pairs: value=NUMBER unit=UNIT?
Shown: value=7.6 unit=mm
